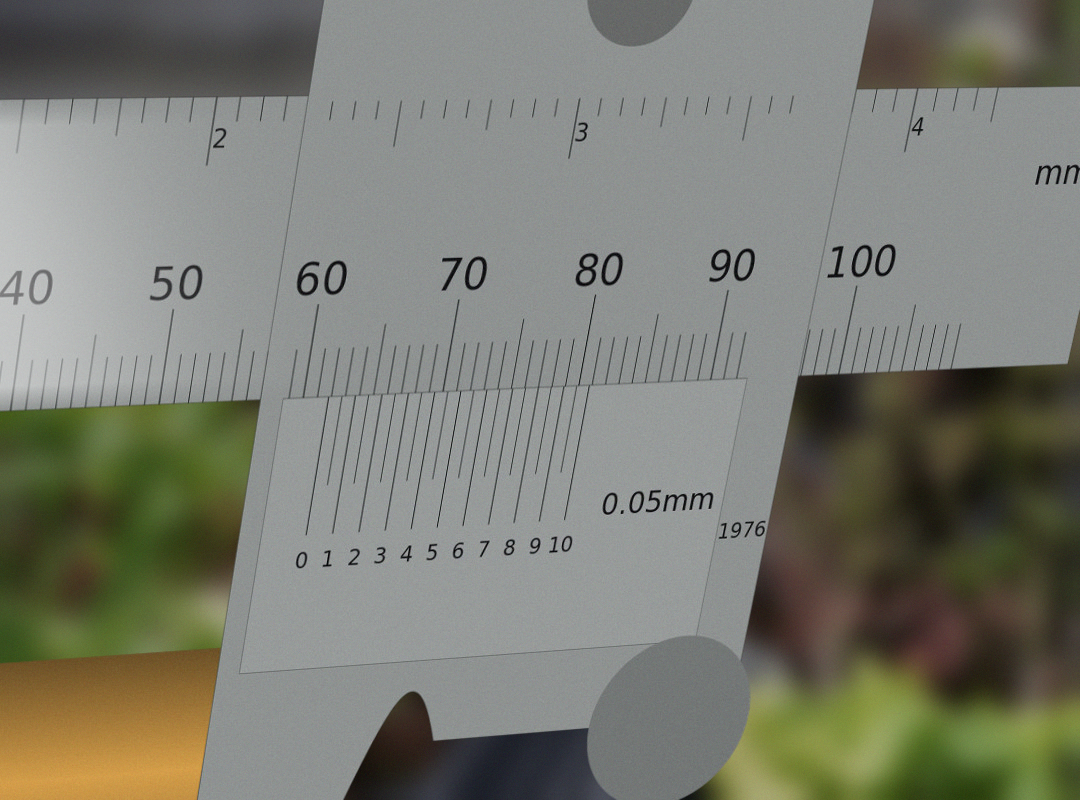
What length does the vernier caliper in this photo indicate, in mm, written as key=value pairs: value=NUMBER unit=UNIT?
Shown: value=61.8 unit=mm
